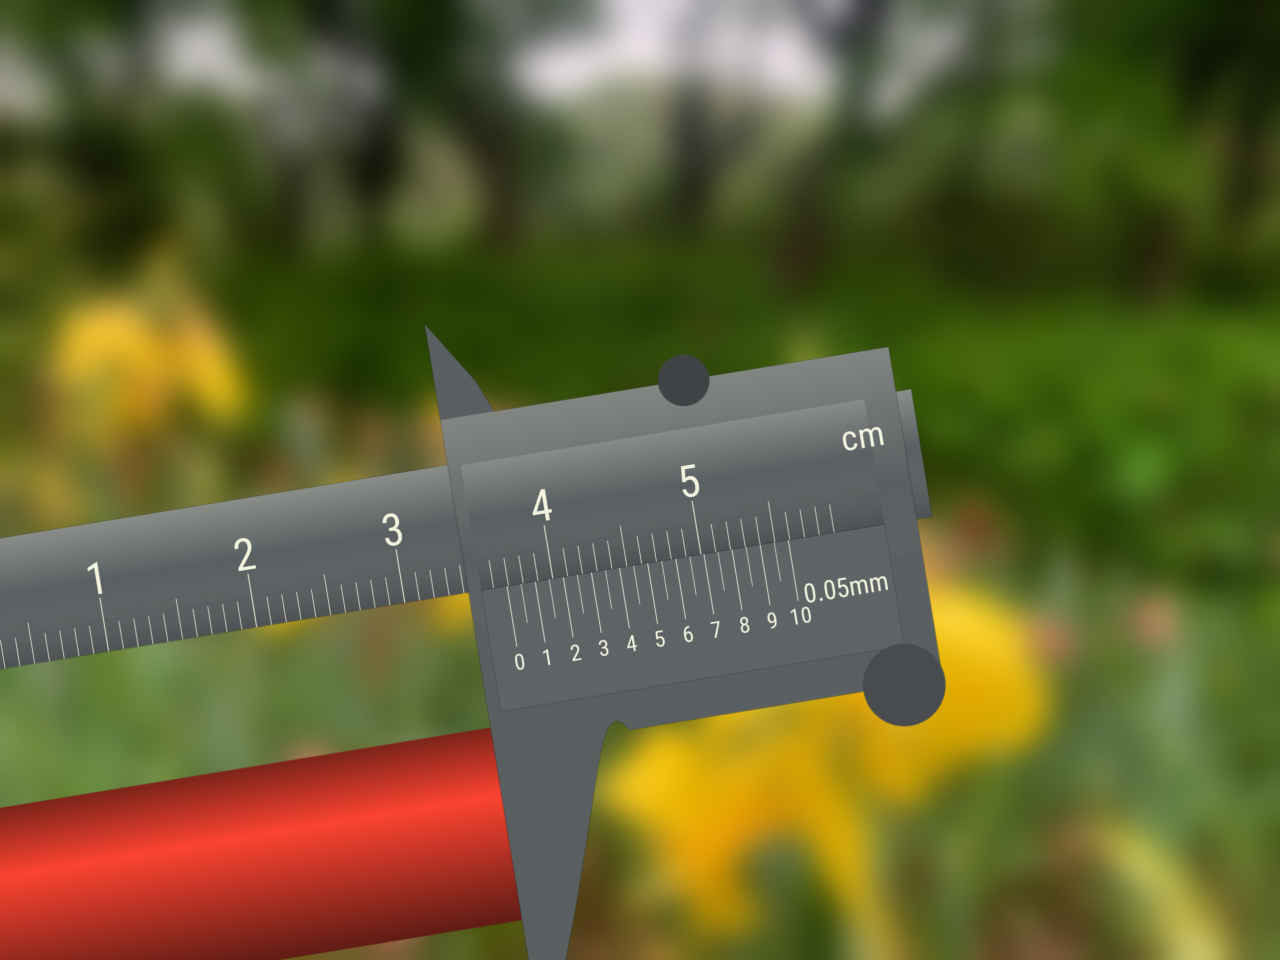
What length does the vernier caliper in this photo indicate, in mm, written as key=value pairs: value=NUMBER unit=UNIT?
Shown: value=36.9 unit=mm
